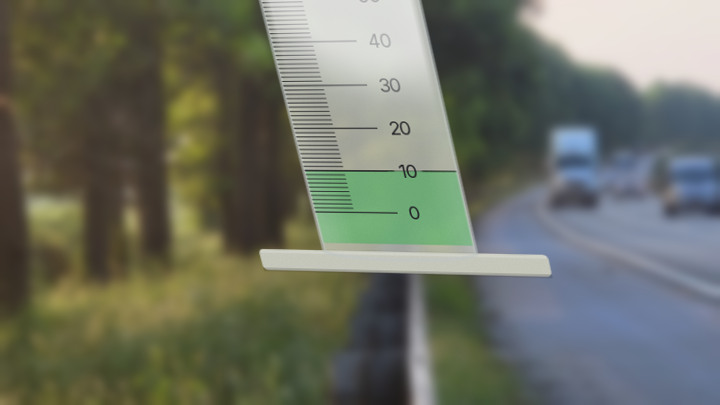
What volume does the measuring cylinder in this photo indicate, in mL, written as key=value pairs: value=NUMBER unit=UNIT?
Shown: value=10 unit=mL
